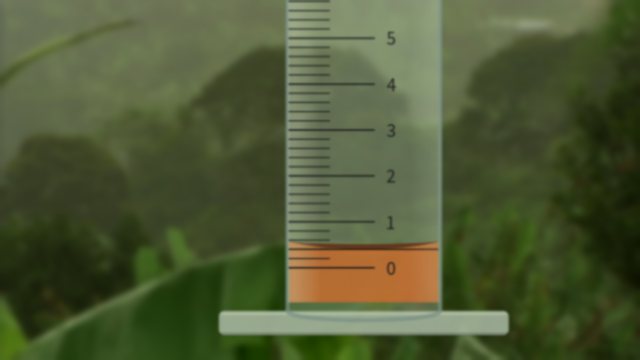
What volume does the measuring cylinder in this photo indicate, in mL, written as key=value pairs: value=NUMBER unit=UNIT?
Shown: value=0.4 unit=mL
